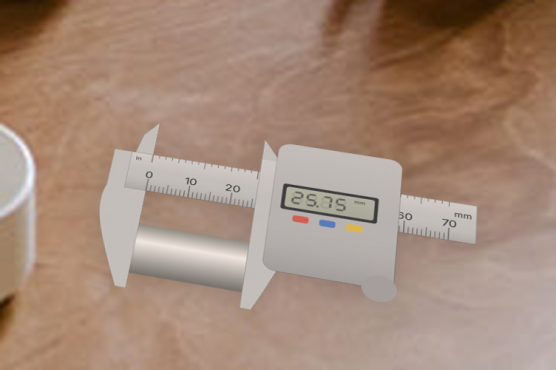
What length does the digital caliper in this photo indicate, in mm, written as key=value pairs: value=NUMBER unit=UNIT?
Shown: value=25.75 unit=mm
